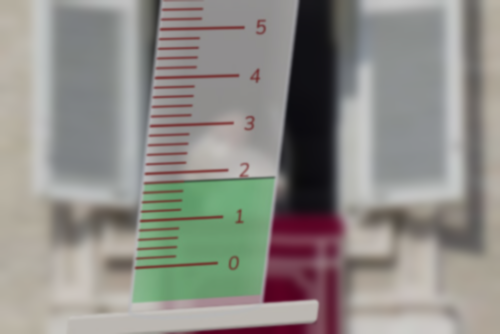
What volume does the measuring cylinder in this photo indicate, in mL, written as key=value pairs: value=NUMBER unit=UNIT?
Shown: value=1.8 unit=mL
